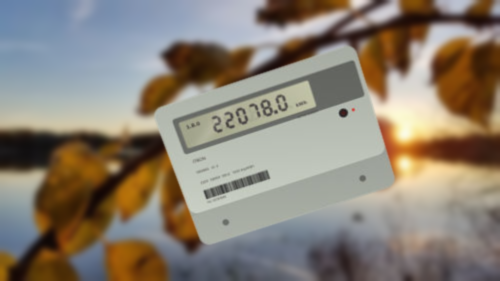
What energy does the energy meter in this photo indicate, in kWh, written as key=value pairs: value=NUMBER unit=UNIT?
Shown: value=22078.0 unit=kWh
